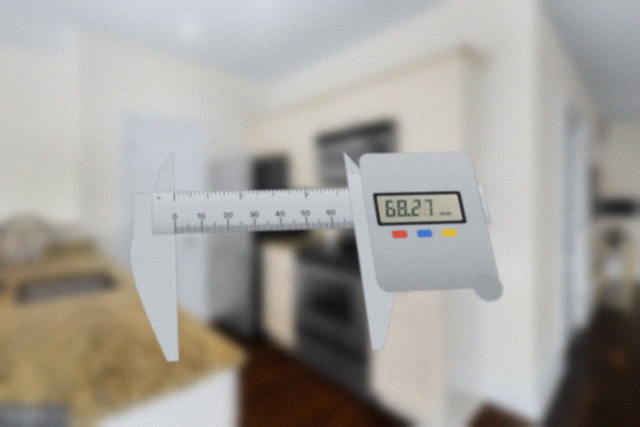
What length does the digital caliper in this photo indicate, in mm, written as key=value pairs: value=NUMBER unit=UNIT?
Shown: value=68.27 unit=mm
